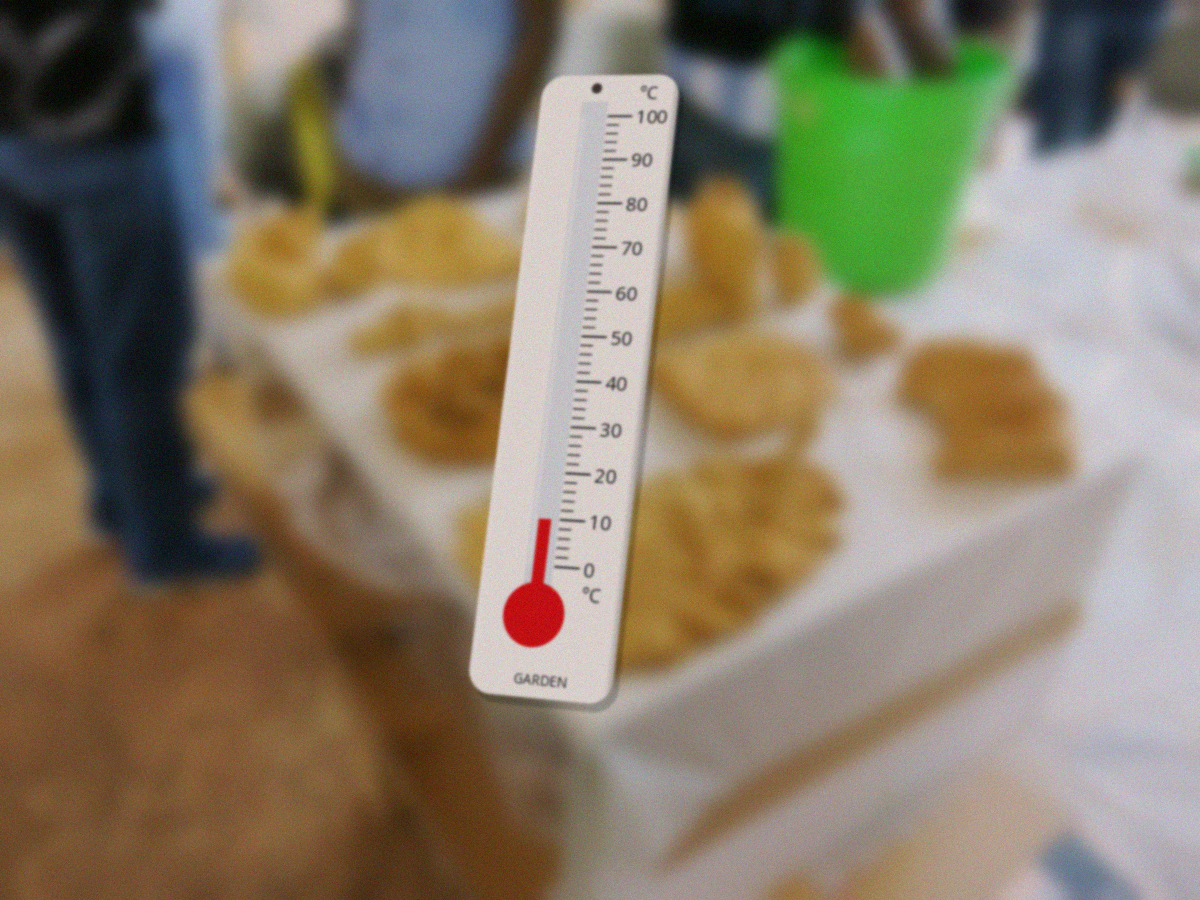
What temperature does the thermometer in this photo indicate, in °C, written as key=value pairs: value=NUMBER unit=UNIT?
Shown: value=10 unit=°C
